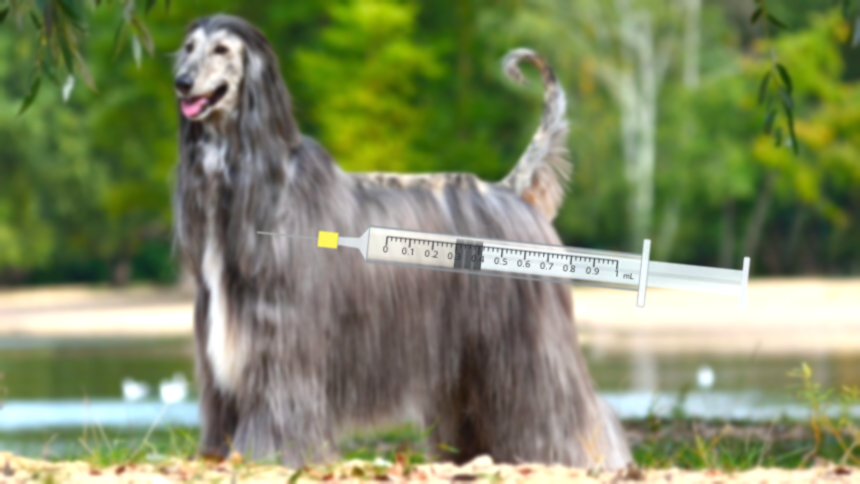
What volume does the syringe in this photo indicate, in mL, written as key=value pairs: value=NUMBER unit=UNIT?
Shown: value=0.3 unit=mL
